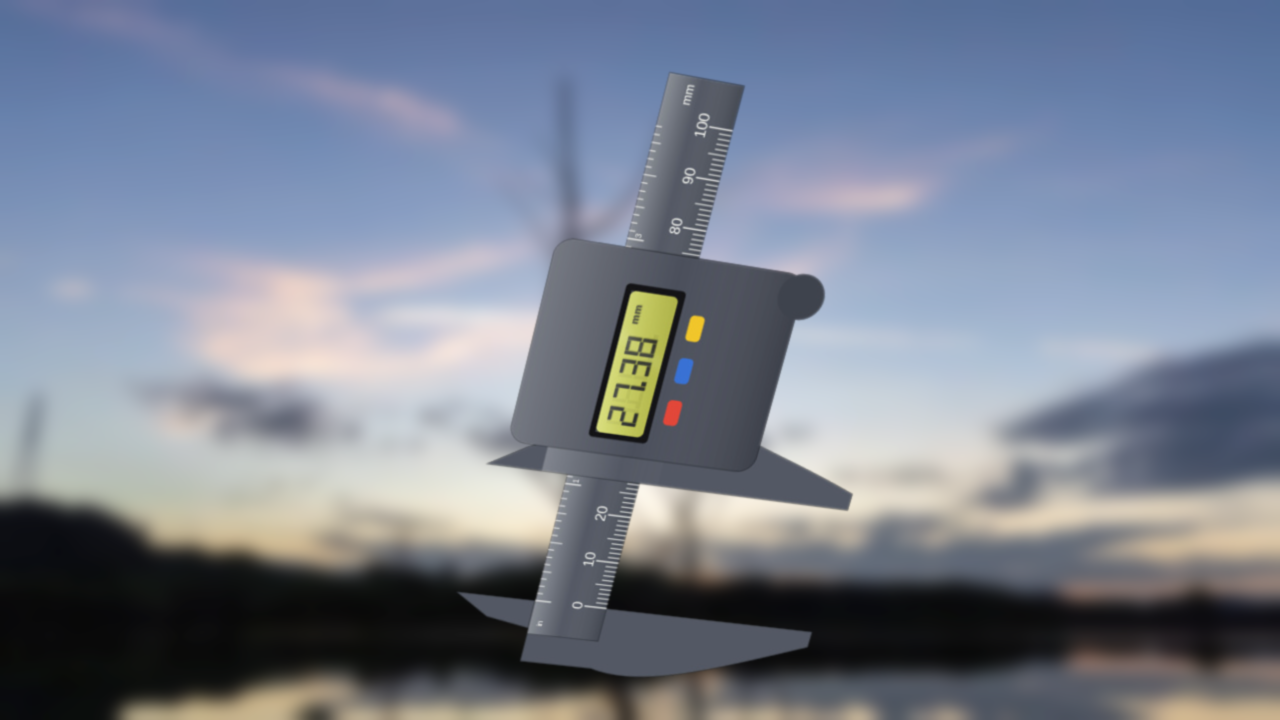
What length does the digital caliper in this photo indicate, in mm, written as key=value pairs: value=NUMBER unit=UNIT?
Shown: value=27.38 unit=mm
